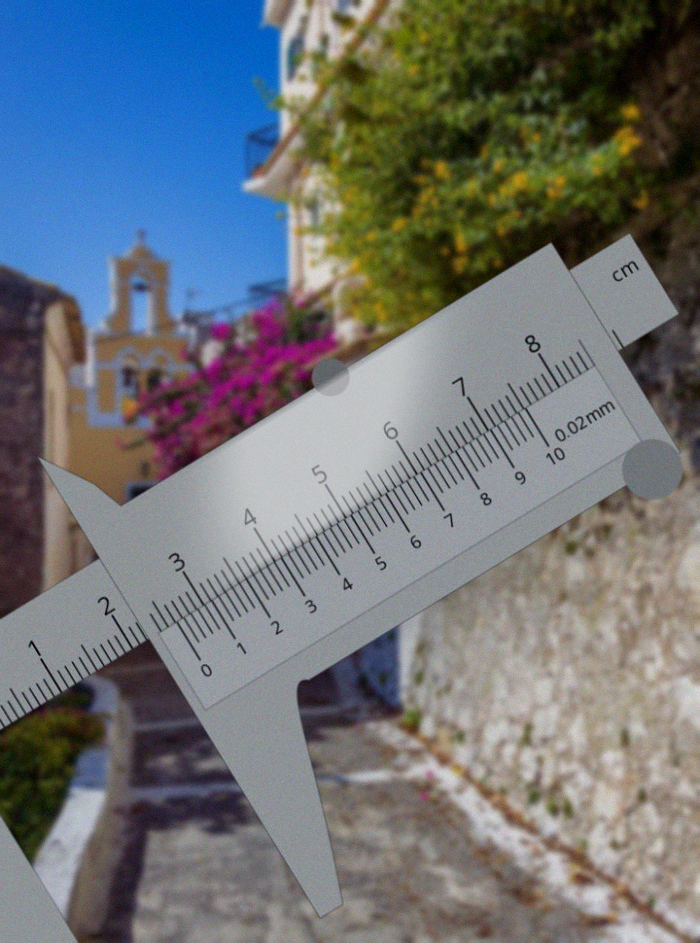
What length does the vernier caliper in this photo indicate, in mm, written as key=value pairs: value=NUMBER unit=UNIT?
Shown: value=26.2 unit=mm
